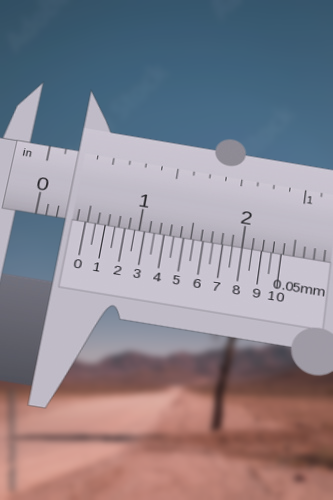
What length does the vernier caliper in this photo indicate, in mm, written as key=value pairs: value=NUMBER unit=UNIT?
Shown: value=4.8 unit=mm
